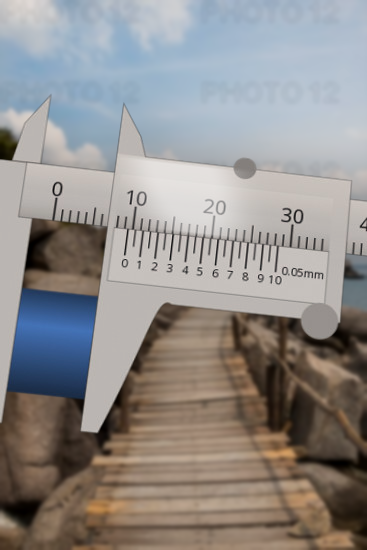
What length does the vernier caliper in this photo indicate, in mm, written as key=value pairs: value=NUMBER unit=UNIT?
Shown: value=9.4 unit=mm
